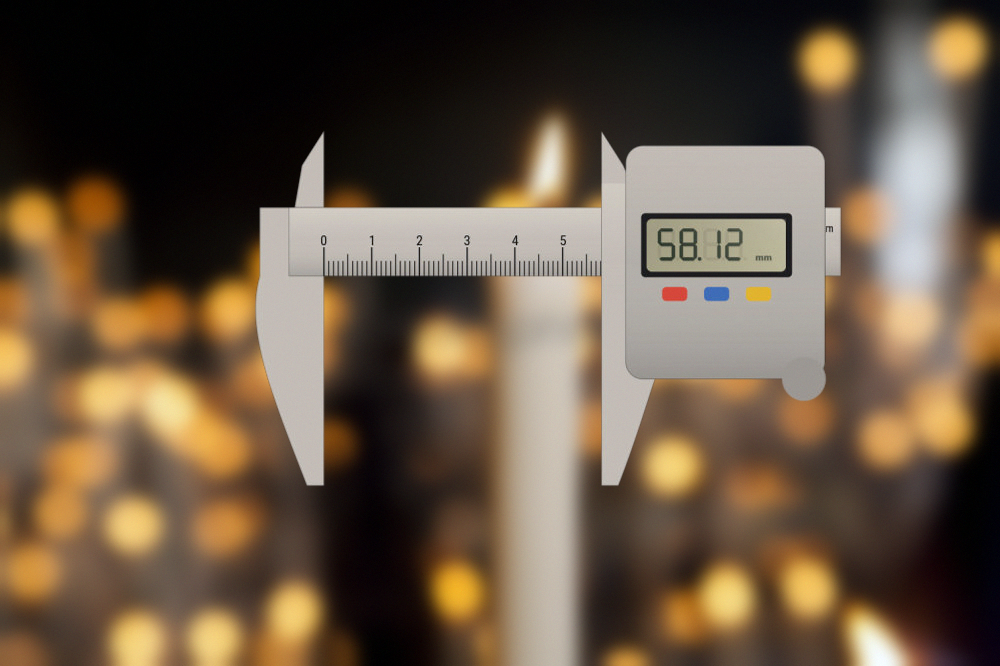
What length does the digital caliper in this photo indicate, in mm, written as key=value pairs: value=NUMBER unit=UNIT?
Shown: value=58.12 unit=mm
